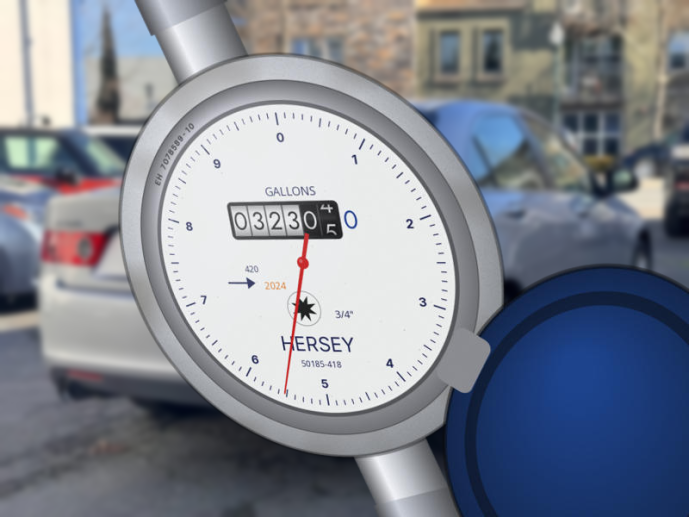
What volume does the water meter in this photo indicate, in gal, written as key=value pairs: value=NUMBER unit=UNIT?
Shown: value=323045.5 unit=gal
